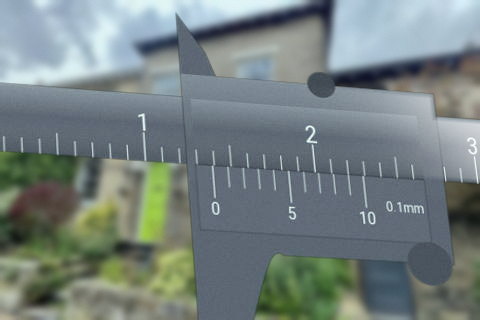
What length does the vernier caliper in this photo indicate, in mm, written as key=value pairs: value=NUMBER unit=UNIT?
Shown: value=13.9 unit=mm
